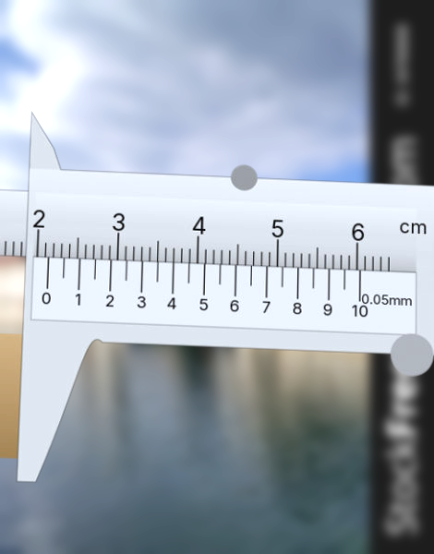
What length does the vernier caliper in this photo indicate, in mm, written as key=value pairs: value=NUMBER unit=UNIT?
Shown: value=21.4 unit=mm
